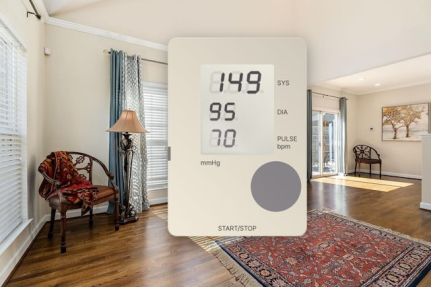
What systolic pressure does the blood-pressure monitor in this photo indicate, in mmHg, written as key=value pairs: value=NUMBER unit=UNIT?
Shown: value=149 unit=mmHg
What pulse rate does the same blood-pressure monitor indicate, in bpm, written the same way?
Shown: value=70 unit=bpm
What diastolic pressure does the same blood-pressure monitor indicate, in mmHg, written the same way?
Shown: value=95 unit=mmHg
